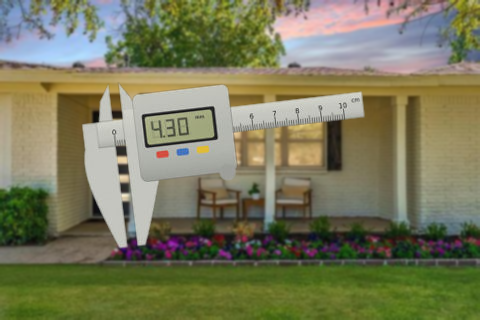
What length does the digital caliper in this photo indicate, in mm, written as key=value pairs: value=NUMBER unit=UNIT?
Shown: value=4.30 unit=mm
